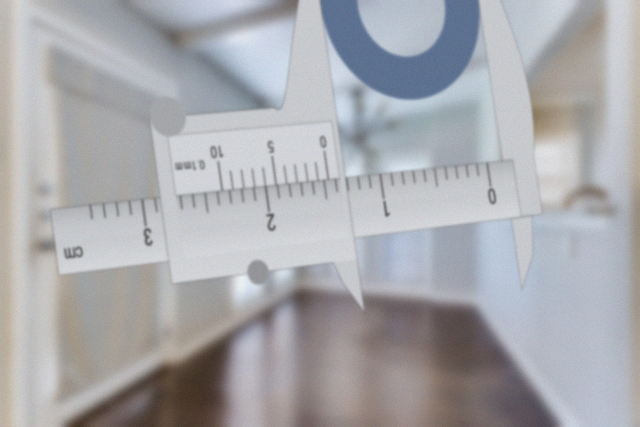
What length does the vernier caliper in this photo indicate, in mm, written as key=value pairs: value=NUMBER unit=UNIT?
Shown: value=14.6 unit=mm
